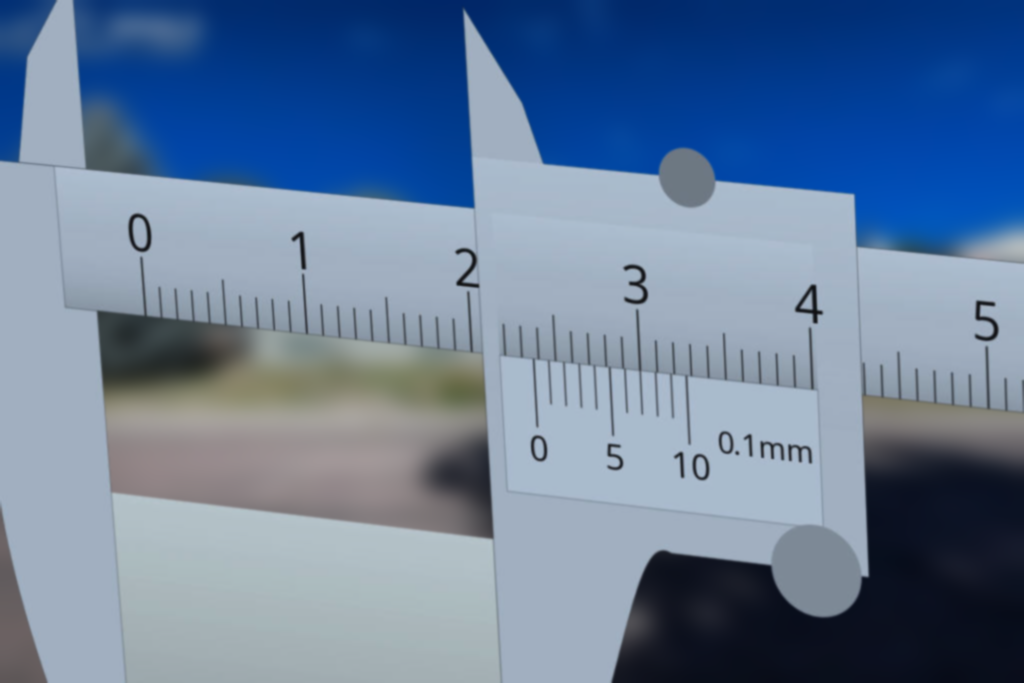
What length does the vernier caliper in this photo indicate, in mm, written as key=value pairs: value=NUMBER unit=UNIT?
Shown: value=23.7 unit=mm
